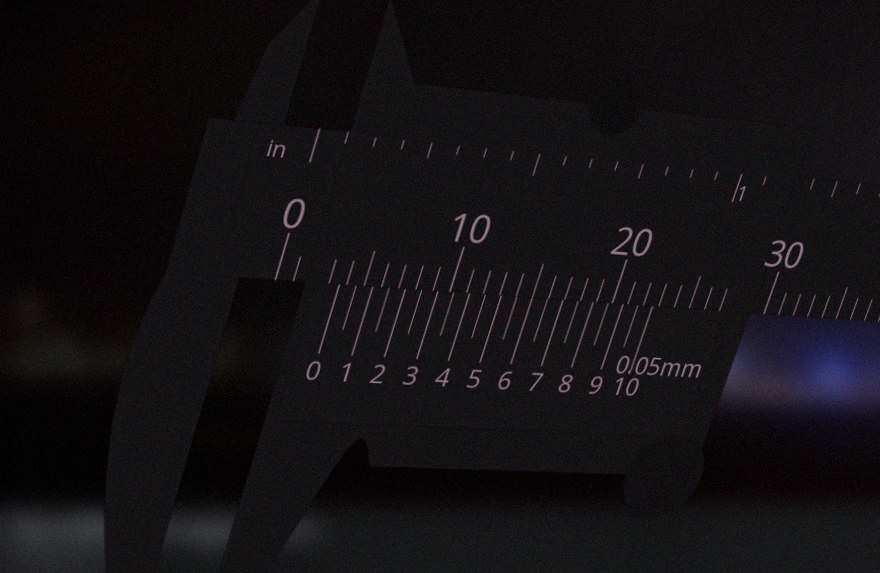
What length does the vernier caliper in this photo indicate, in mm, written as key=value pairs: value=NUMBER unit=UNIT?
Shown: value=3.6 unit=mm
